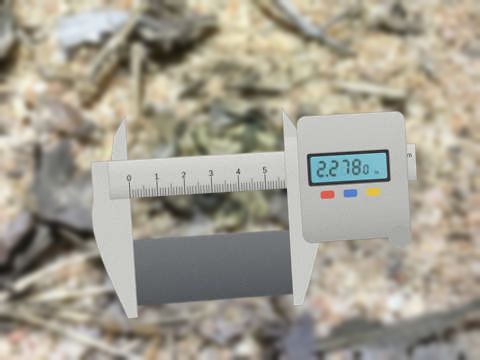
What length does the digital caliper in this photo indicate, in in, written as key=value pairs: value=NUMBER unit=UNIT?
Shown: value=2.2780 unit=in
